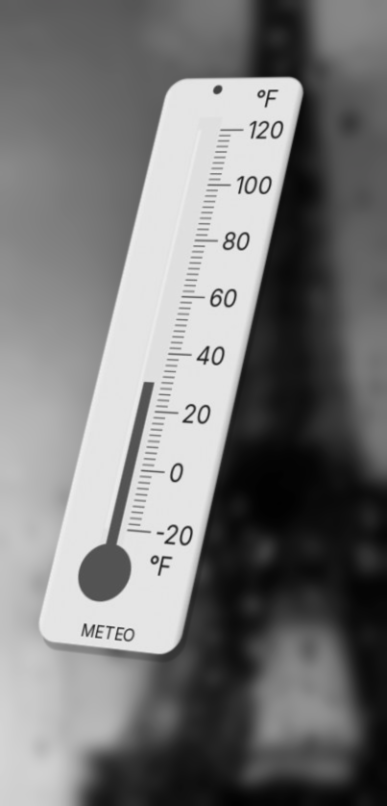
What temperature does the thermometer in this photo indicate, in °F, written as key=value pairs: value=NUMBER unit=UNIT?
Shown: value=30 unit=°F
